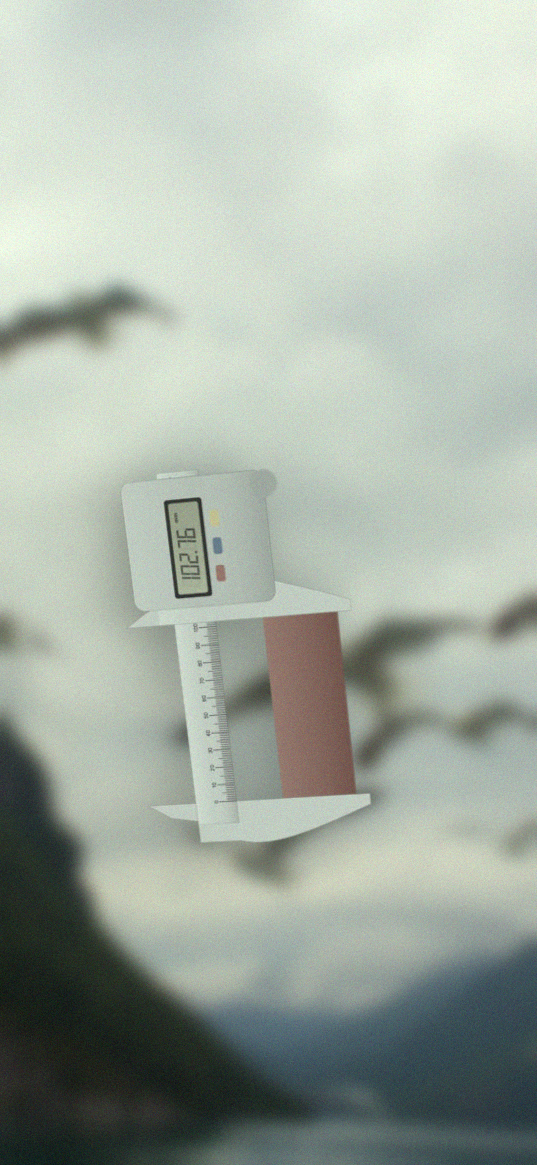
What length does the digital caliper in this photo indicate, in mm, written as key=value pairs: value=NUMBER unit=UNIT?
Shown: value=102.76 unit=mm
